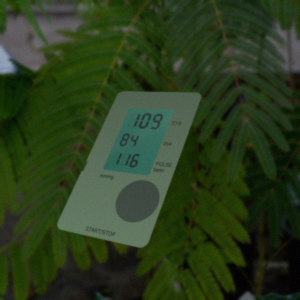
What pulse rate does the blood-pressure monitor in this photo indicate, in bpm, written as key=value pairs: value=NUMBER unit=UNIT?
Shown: value=116 unit=bpm
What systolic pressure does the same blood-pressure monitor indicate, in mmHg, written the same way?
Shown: value=109 unit=mmHg
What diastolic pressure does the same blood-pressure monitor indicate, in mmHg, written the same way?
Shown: value=84 unit=mmHg
